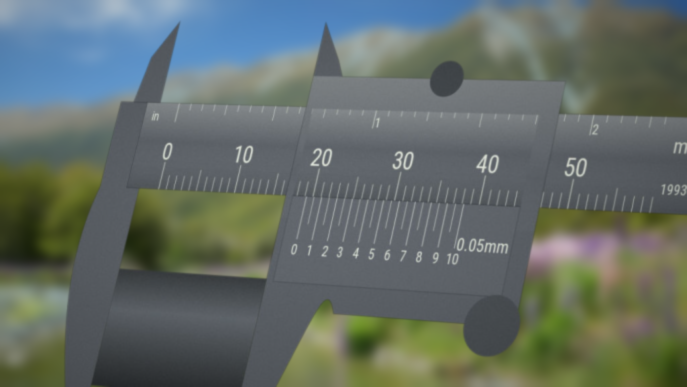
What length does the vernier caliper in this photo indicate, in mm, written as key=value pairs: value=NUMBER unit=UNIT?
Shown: value=19.2 unit=mm
